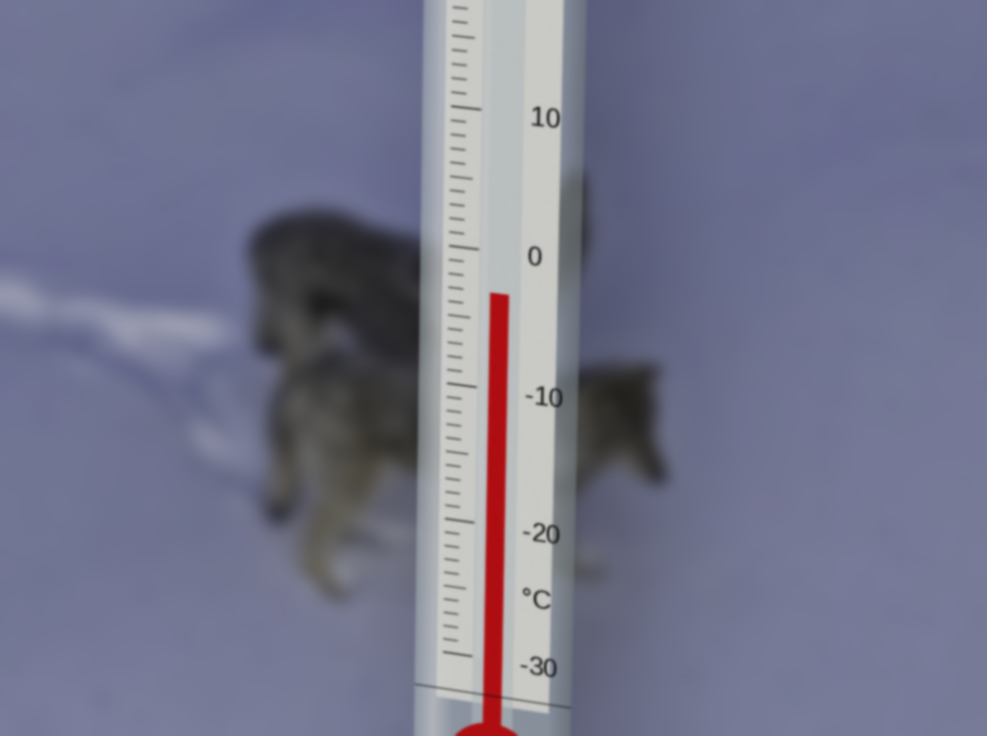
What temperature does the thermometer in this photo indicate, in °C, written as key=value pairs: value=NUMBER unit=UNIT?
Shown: value=-3 unit=°C
